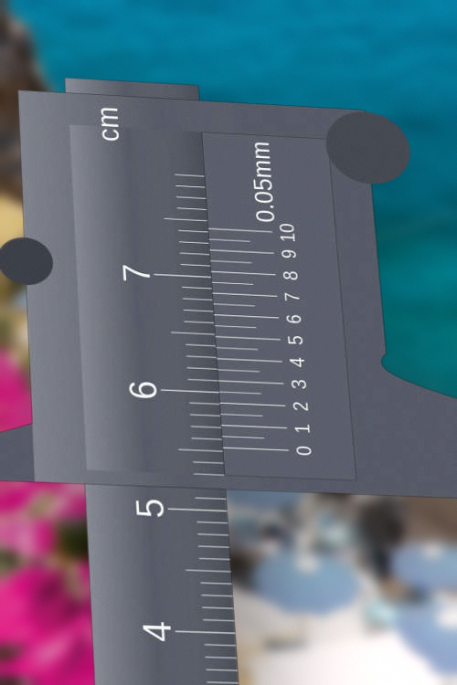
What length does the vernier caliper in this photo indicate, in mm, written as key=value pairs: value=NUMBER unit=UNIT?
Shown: value=55.3 unit=mm
